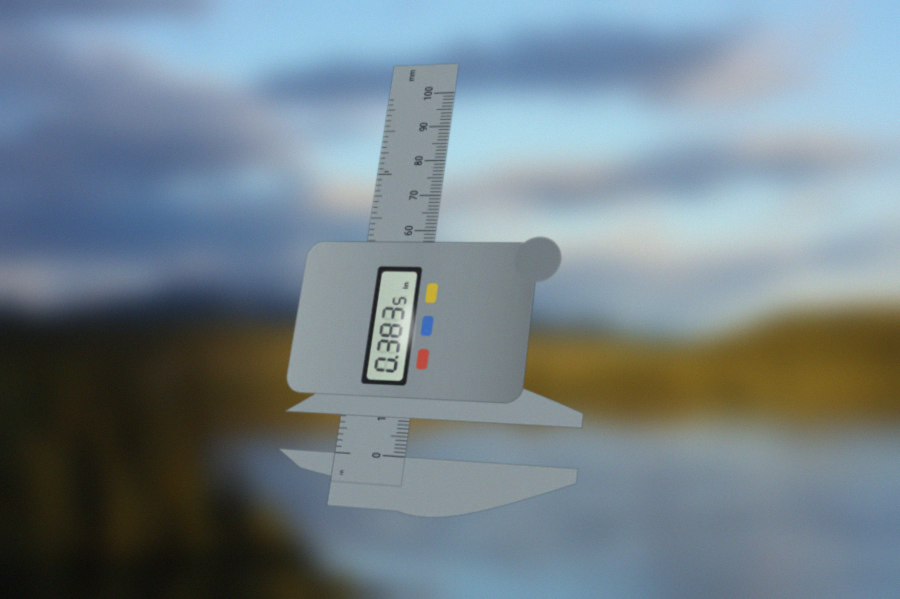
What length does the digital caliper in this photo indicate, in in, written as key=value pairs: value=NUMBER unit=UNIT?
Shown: value=0.3835 unit=in
